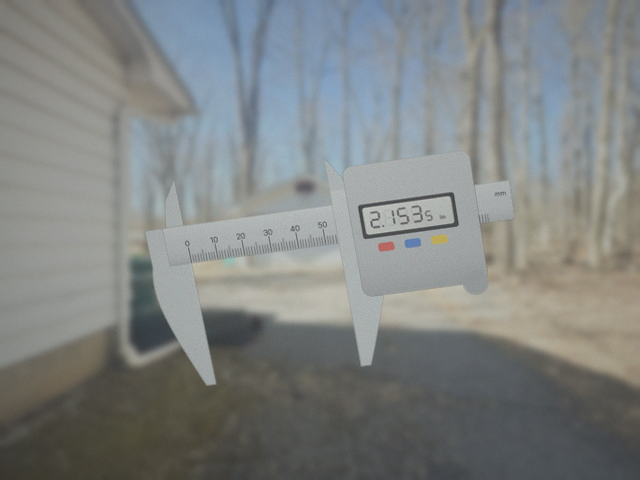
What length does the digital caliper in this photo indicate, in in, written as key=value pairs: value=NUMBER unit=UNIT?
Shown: value=2.1535 unit=in
